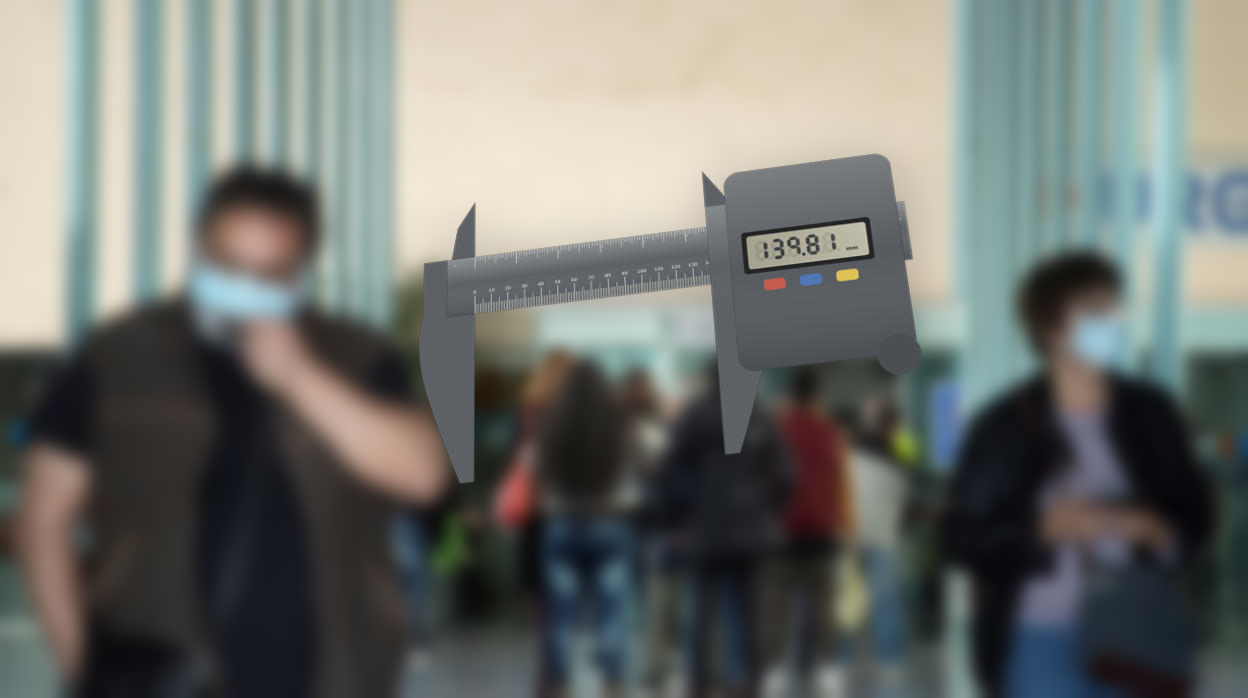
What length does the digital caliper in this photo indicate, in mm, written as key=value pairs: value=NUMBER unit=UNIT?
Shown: value=139.81 unit=mm
